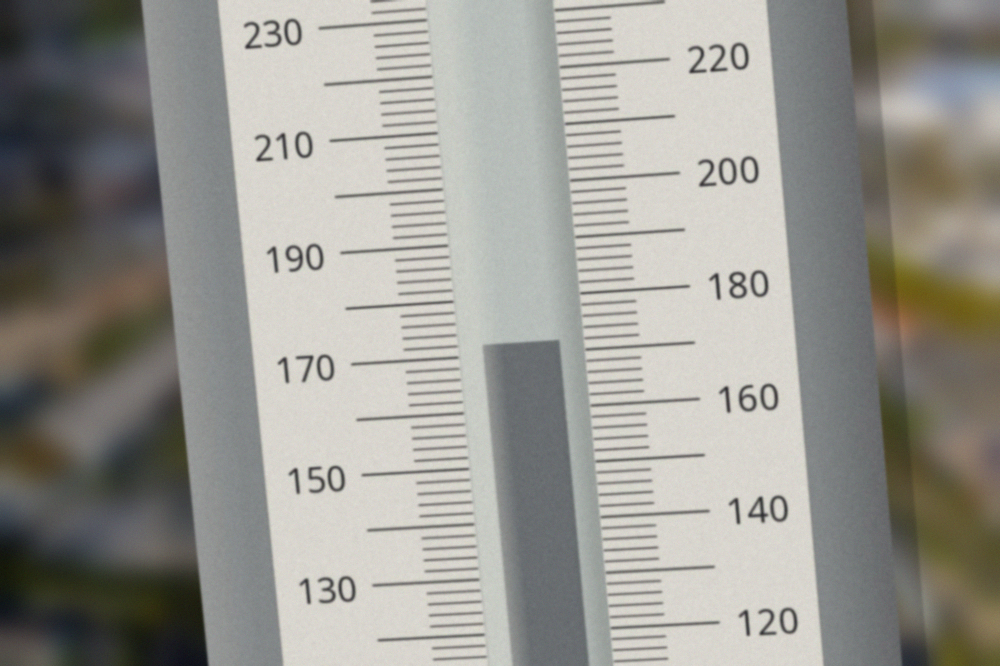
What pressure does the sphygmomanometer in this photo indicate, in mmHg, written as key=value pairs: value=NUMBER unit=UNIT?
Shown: value=172 unit=mmHg
